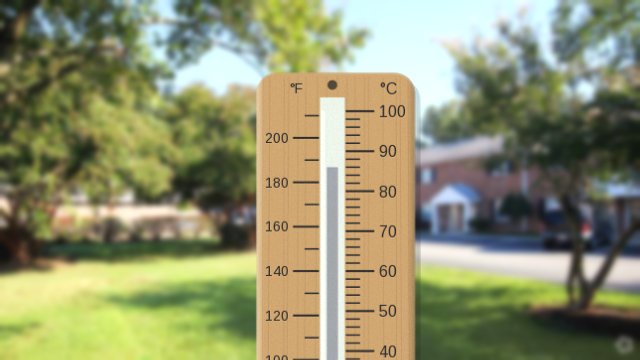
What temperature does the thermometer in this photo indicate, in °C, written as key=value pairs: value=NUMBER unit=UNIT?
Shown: value=86 unit=°C
